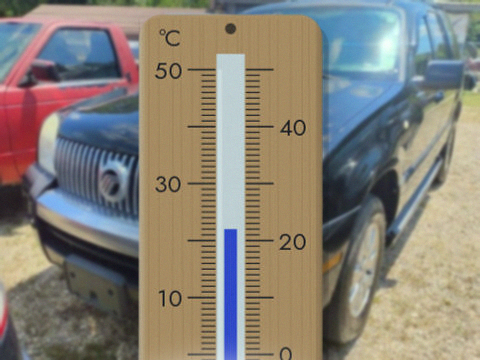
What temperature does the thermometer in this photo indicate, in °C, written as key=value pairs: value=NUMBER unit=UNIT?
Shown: value=22 unit=°C
